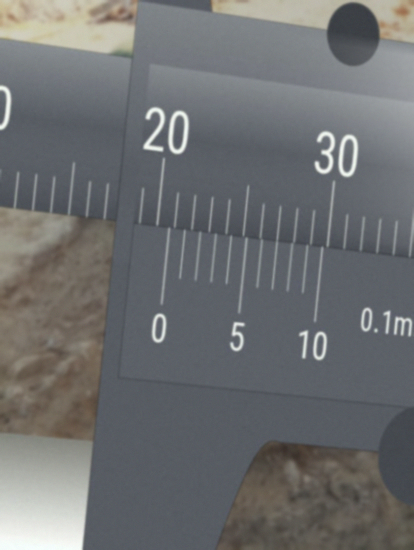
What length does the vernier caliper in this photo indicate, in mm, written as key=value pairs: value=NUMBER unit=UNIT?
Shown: value=20.7 unit=mm
